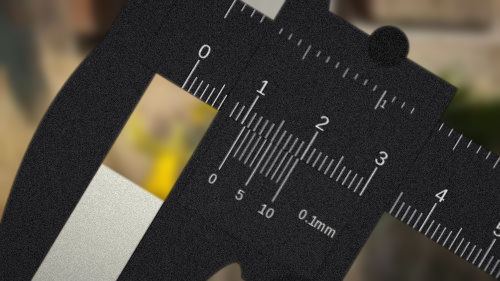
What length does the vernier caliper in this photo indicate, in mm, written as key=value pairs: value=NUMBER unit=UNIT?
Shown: value=10.6 unit=mm
